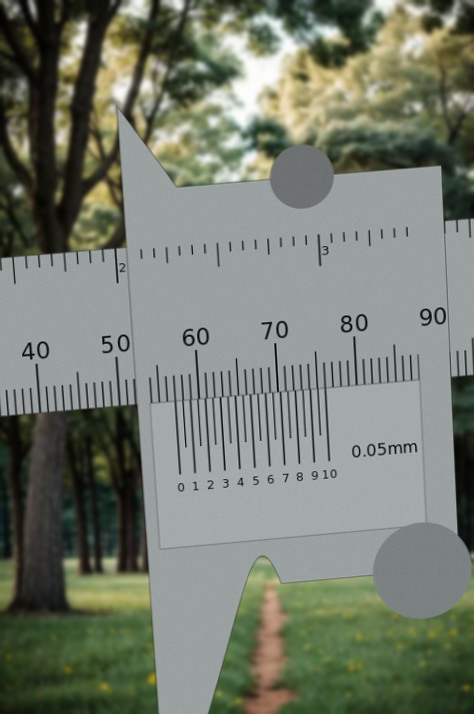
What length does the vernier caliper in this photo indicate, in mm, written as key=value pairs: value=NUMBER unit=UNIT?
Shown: value=57.0 unit=mm
